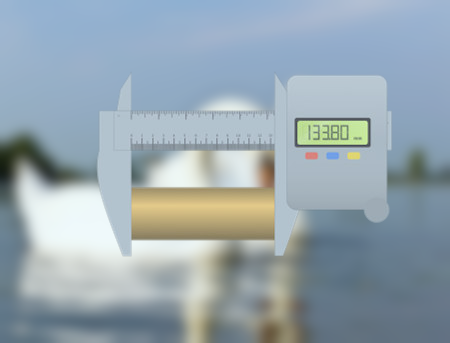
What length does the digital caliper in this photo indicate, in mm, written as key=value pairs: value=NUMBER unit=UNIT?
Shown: value=133.80 unit=mm
